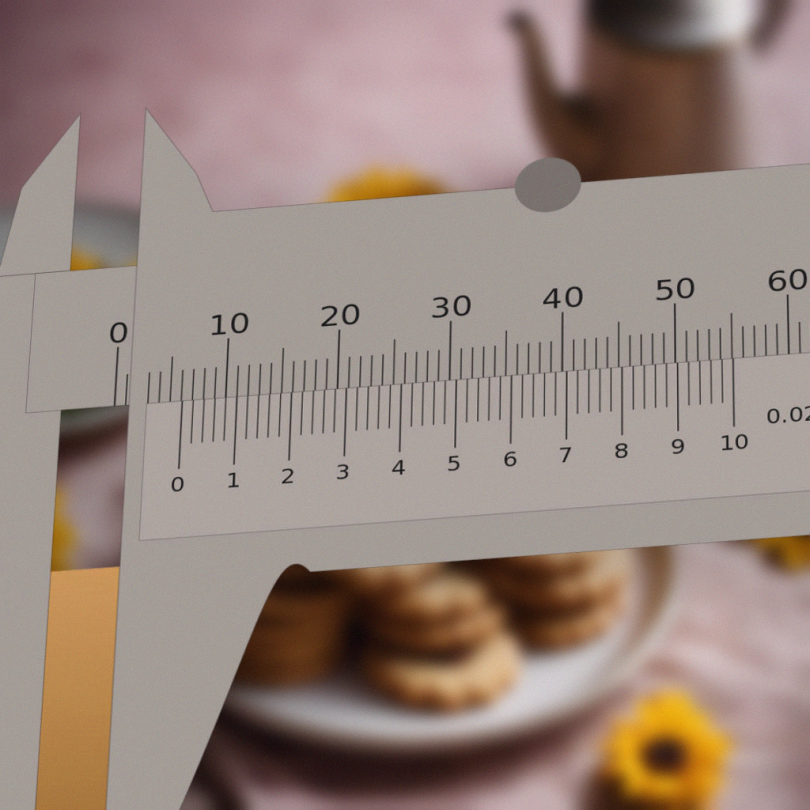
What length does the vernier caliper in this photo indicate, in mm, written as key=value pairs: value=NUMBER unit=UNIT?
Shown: value=6.1 unit=mm
